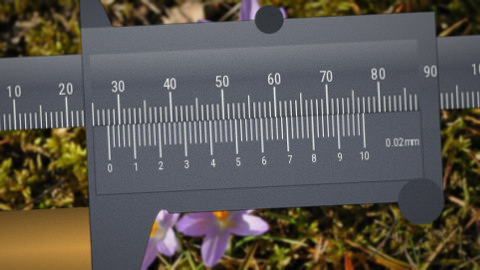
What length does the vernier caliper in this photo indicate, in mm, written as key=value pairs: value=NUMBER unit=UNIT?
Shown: value=27.8 unit=mm
